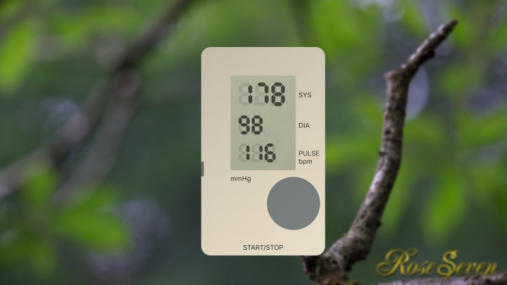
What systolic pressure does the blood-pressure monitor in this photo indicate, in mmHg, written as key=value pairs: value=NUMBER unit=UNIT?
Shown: value=178 unit=mmHg
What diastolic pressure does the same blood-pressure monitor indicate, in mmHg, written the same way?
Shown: value=98 unit=mmHg
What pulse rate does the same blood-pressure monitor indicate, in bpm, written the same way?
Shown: value=116 unit=bpm
